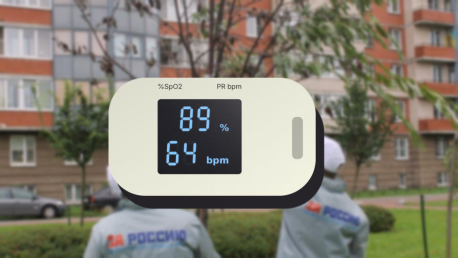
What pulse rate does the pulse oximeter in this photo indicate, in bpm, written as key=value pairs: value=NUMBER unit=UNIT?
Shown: value=64 unit=bpm
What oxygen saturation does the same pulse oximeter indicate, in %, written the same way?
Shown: value=89 unit=%
